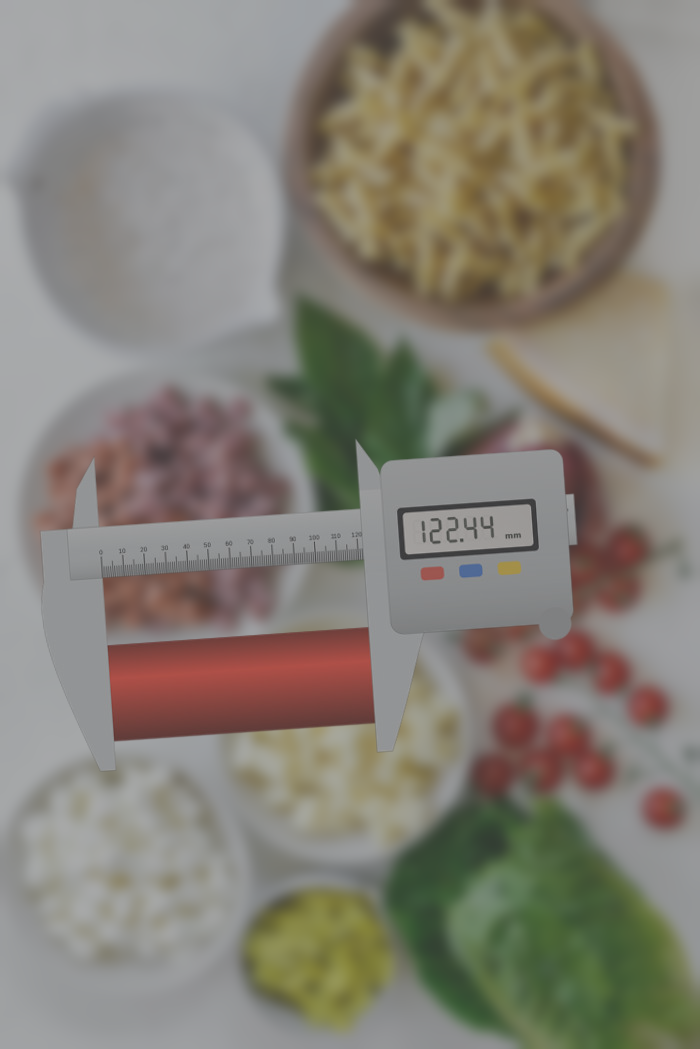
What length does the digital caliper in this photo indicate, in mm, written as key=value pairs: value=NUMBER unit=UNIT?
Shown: value=122.44 unit=mm
